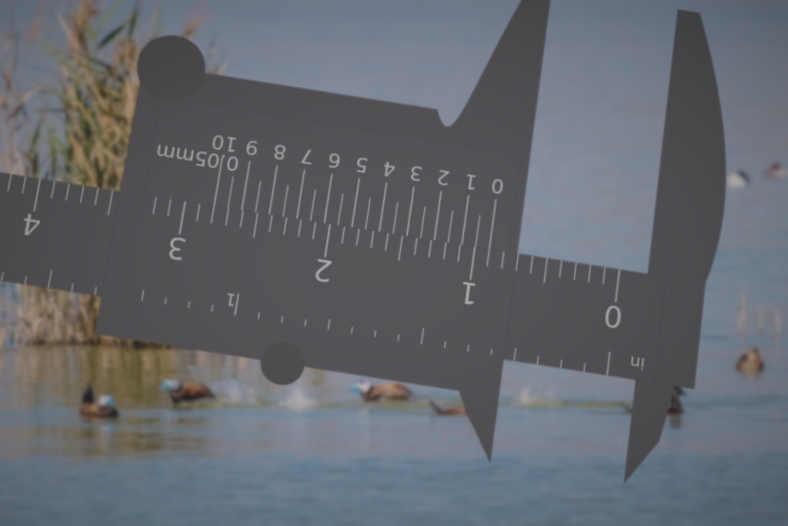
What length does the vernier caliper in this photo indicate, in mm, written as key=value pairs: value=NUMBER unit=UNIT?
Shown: value=9.0 unit=mm
